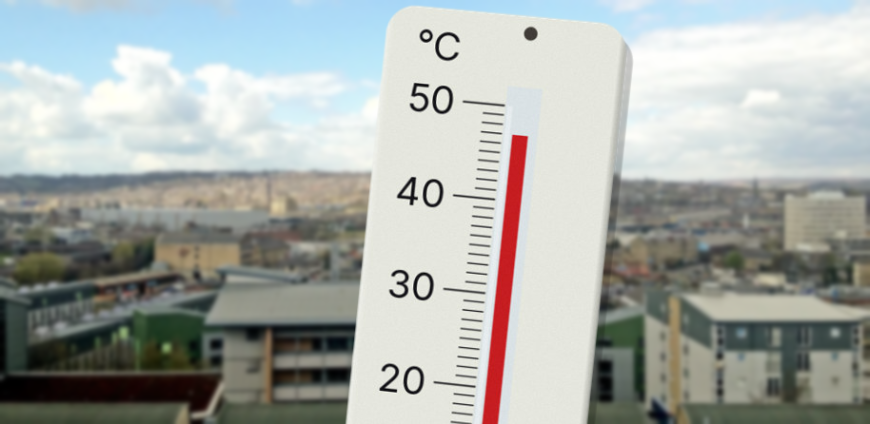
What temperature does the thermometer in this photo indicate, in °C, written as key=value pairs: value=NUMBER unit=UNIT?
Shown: value=47 unit=°C
